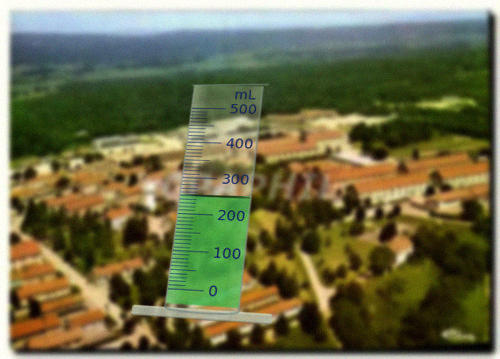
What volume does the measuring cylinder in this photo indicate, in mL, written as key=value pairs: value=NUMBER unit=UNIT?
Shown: value=250 unit=mL
